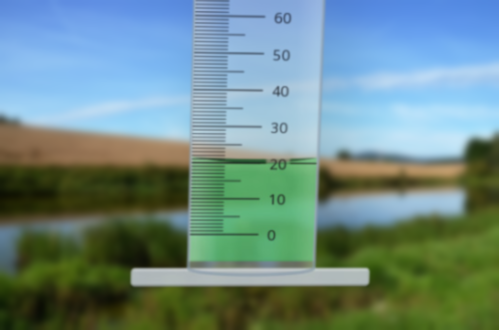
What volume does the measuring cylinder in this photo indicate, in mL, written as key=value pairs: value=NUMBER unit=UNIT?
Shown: value=20 unit=mL
